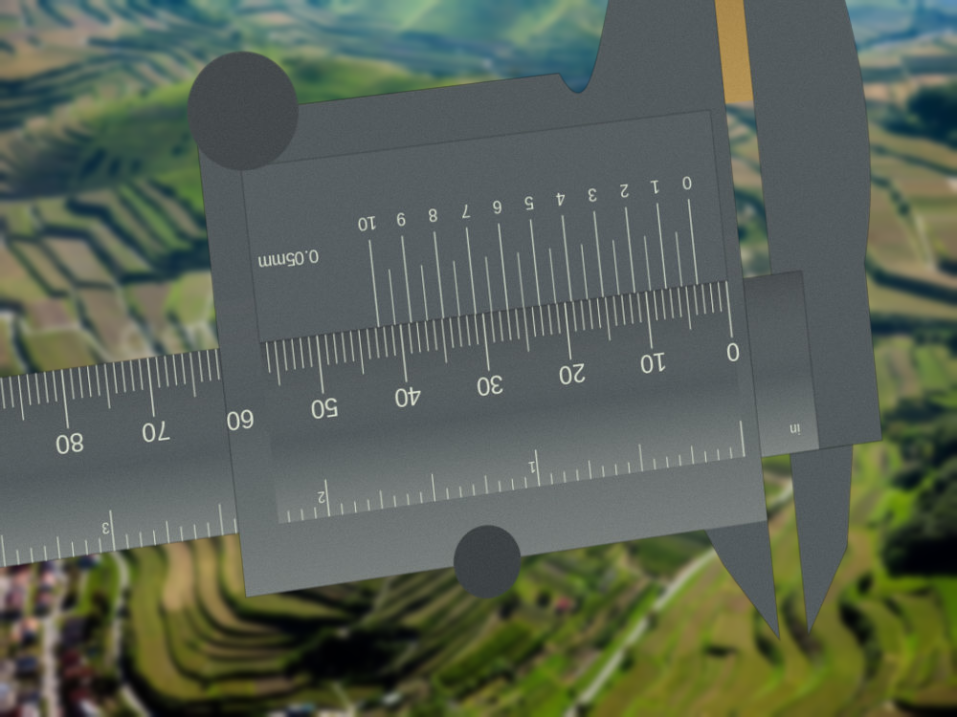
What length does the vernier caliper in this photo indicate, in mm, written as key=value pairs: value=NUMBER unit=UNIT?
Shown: value=3.6 unit=mm
